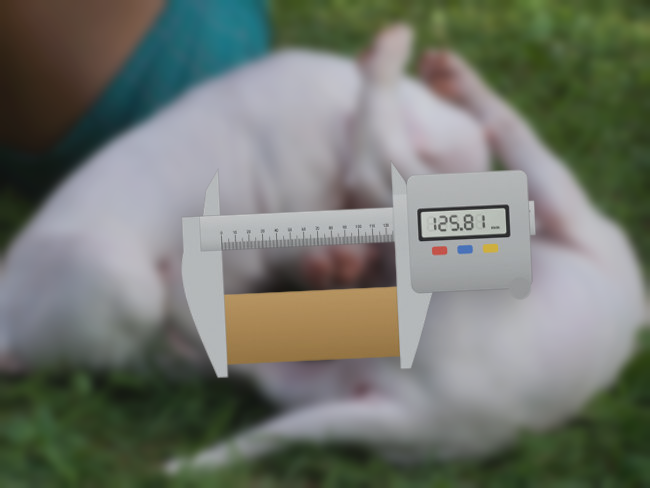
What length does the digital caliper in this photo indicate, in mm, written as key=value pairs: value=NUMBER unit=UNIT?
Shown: value=125.81 unit=mm
